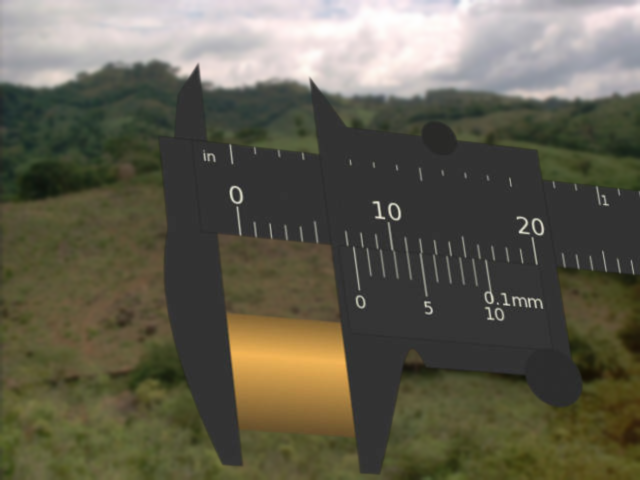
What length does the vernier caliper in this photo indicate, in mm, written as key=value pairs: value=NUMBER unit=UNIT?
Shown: value=7.4 unit=mm
